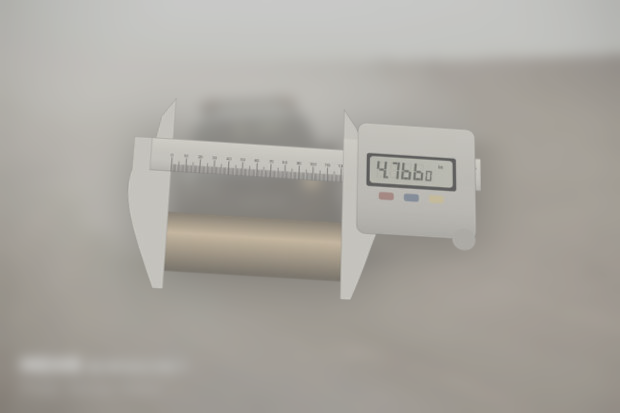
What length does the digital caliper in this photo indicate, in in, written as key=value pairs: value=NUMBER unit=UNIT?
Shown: value=4.7660 unit=in
